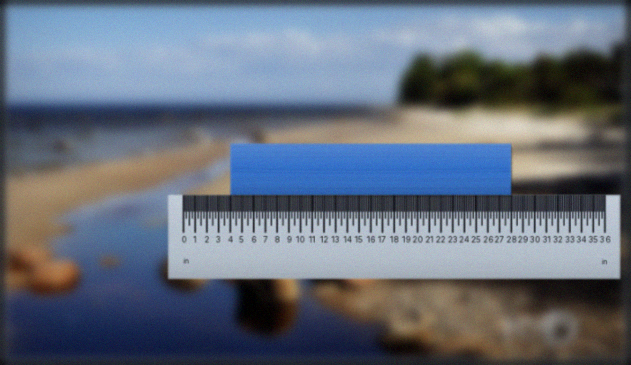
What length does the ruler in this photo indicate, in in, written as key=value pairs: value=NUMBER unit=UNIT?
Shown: value=24 unit=in
